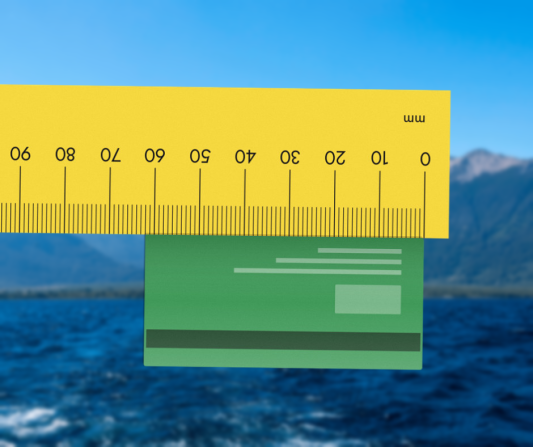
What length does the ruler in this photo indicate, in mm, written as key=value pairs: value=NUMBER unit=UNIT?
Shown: value=62 unit=mm
